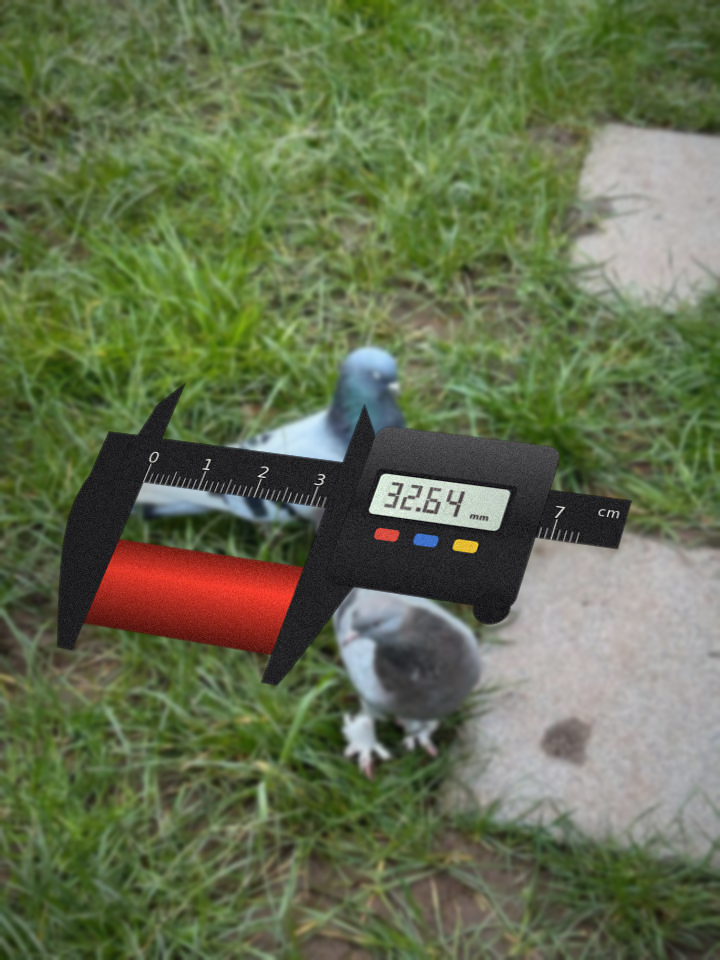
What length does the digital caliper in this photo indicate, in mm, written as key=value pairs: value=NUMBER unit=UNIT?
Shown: value=32.64 unit=mm
